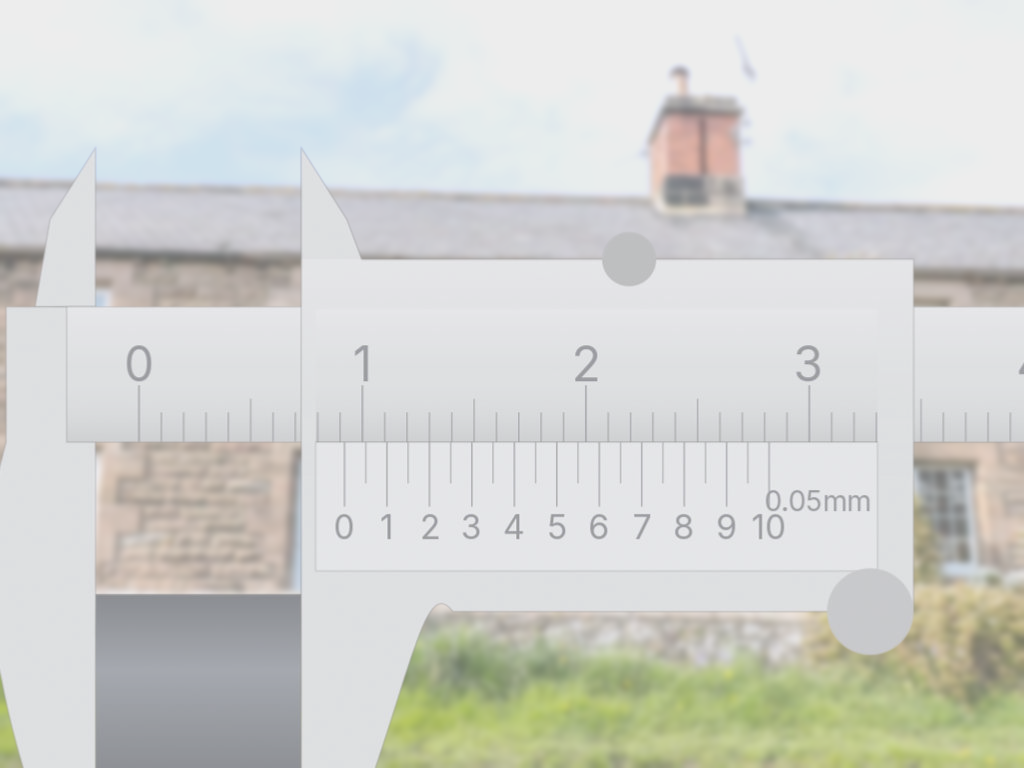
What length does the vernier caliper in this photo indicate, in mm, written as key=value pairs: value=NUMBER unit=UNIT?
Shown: value=9.2 unit=mm
